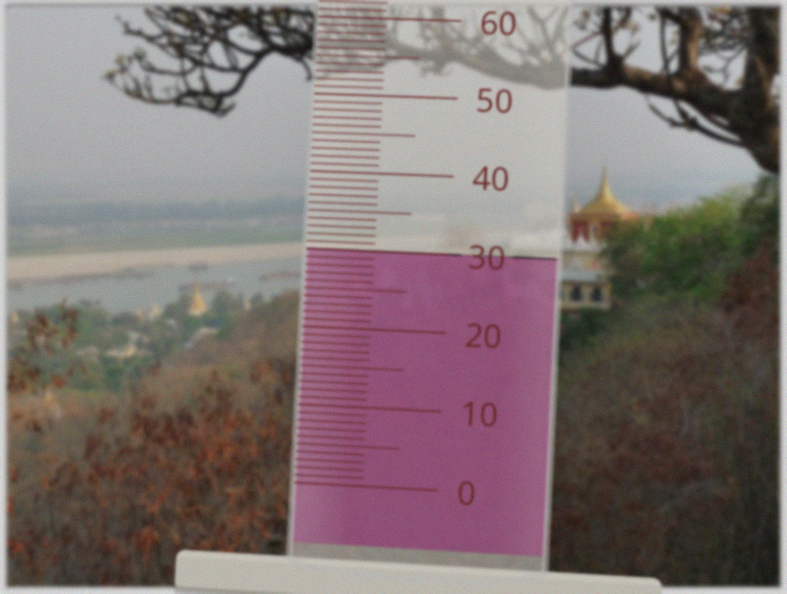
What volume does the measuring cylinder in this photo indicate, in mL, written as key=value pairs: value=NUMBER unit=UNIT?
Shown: value=30 unit=mL
